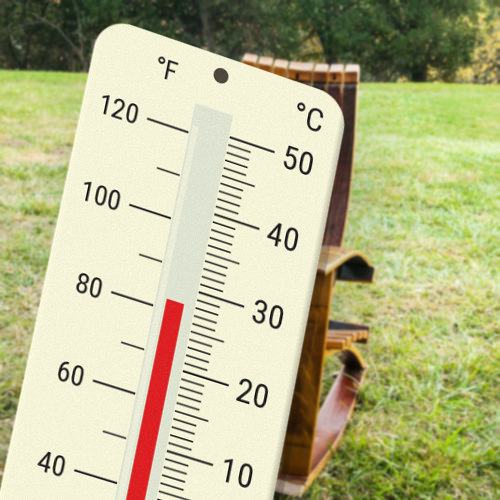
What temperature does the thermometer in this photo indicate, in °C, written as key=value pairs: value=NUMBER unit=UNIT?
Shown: value=28 unit=°C
